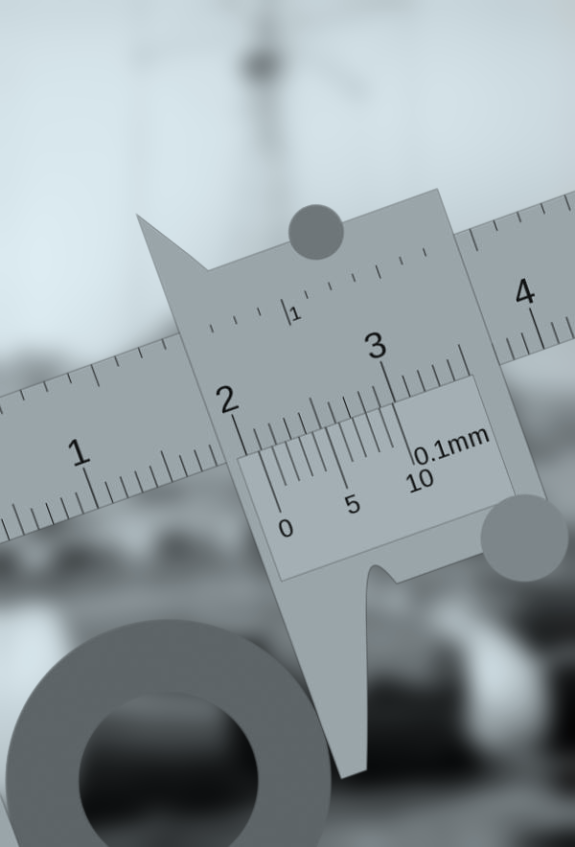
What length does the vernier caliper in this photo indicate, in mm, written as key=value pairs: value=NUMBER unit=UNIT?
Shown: value=20.8 unit=mm
